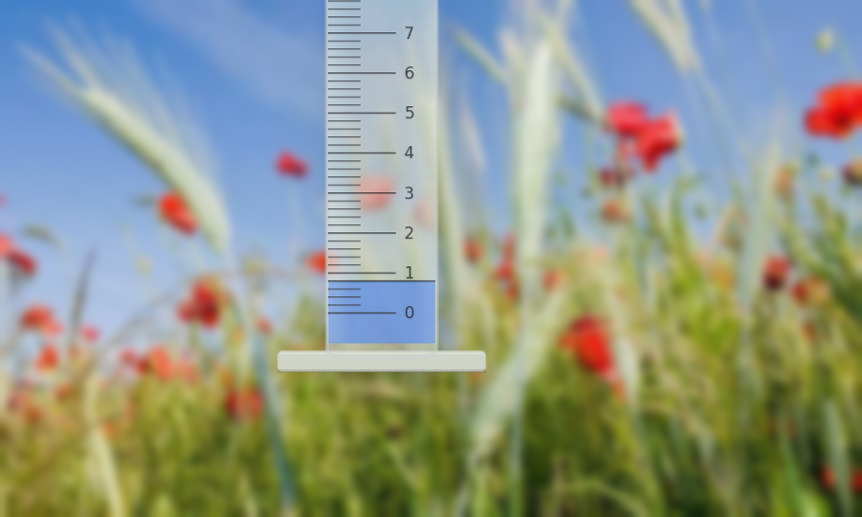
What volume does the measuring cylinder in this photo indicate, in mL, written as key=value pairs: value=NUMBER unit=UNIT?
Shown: value=0.8 unit=mL
